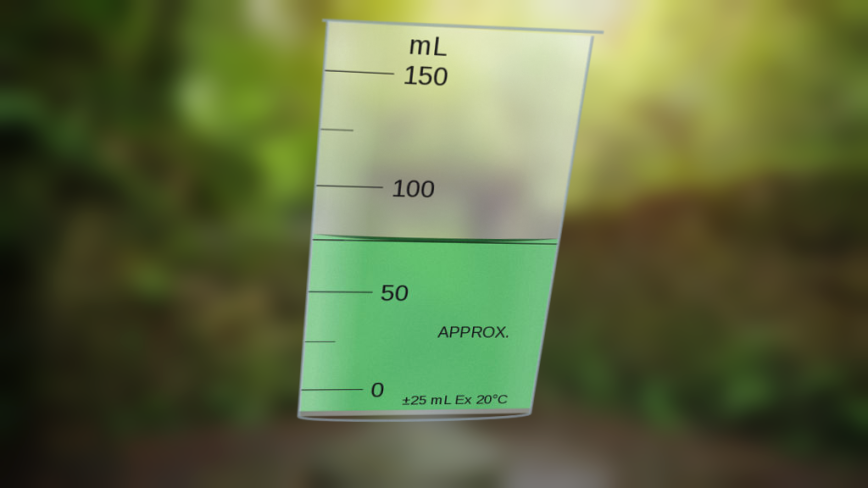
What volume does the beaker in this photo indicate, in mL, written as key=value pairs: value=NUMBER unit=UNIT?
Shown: value=75 unit=mL
